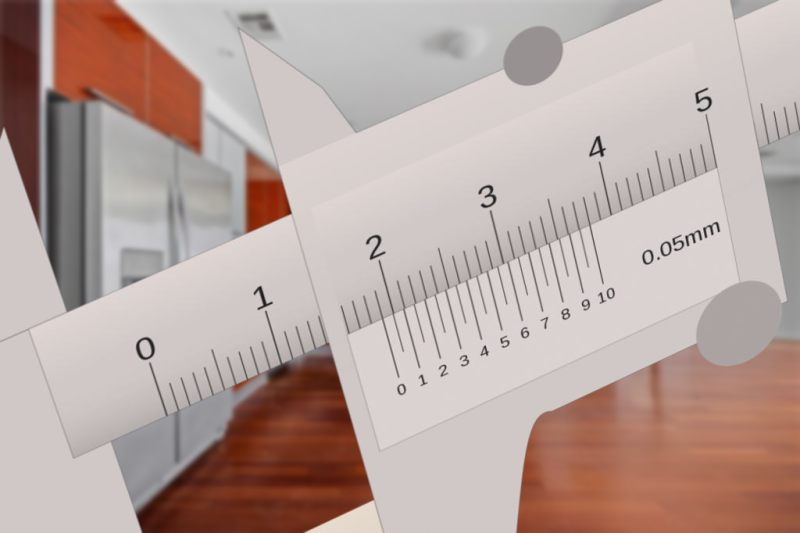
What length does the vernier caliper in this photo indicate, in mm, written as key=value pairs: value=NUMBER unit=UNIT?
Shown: value=19.0 unit=mm
